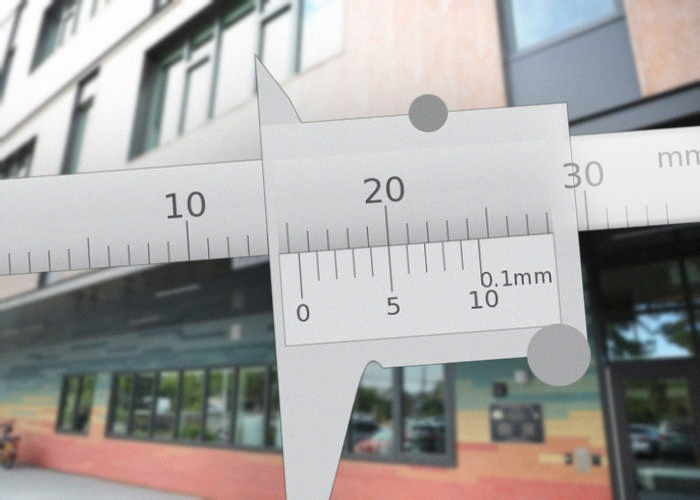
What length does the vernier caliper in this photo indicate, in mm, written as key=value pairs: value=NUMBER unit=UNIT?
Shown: value=15.5 unit=mm
